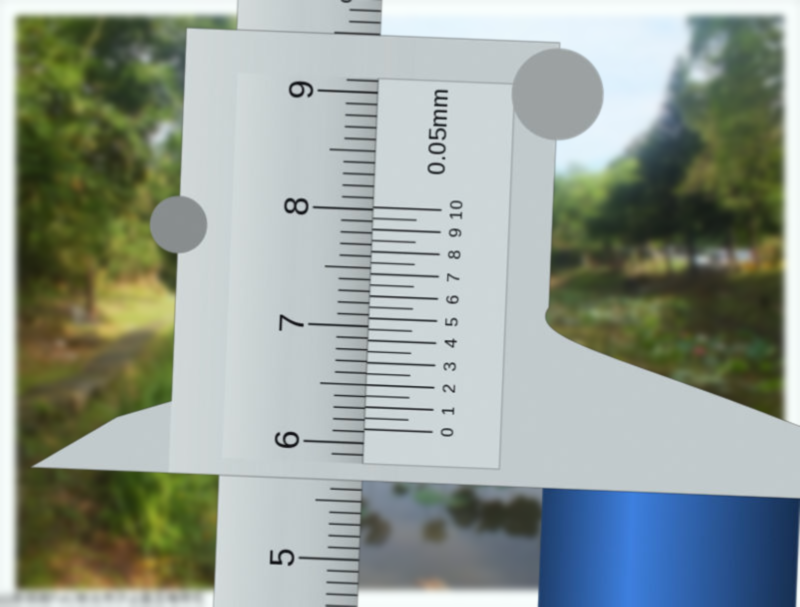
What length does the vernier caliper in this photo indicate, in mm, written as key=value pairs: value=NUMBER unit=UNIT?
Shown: value=61.2 unit=mm
